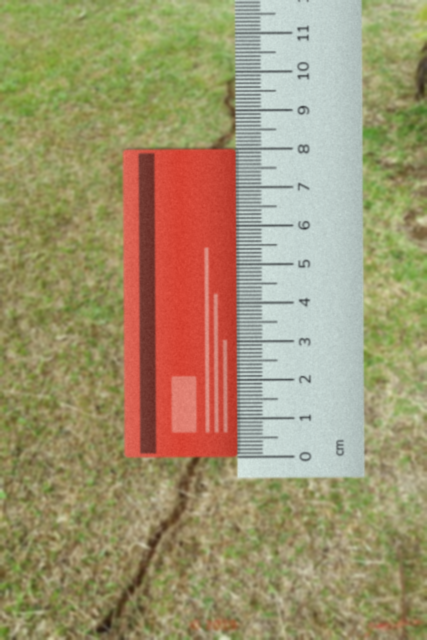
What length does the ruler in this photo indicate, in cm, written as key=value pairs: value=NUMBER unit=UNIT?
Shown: value=8 unit=cm
